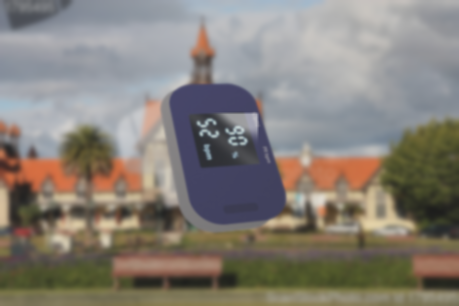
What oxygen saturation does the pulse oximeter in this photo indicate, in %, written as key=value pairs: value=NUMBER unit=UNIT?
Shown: value=90 unit=%
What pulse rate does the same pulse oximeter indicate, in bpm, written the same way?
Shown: value=52 unit=bpm
